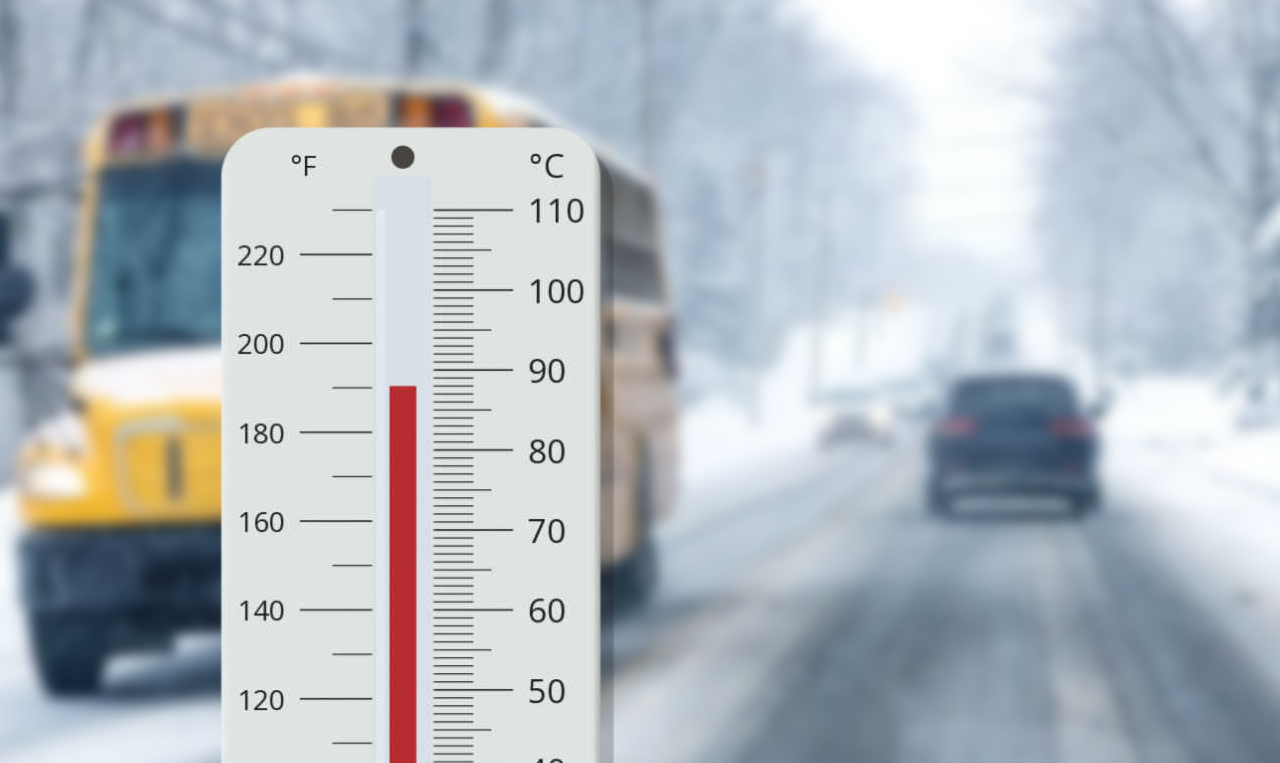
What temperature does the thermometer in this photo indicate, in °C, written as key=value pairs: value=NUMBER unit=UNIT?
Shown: value=88 unit=°C
